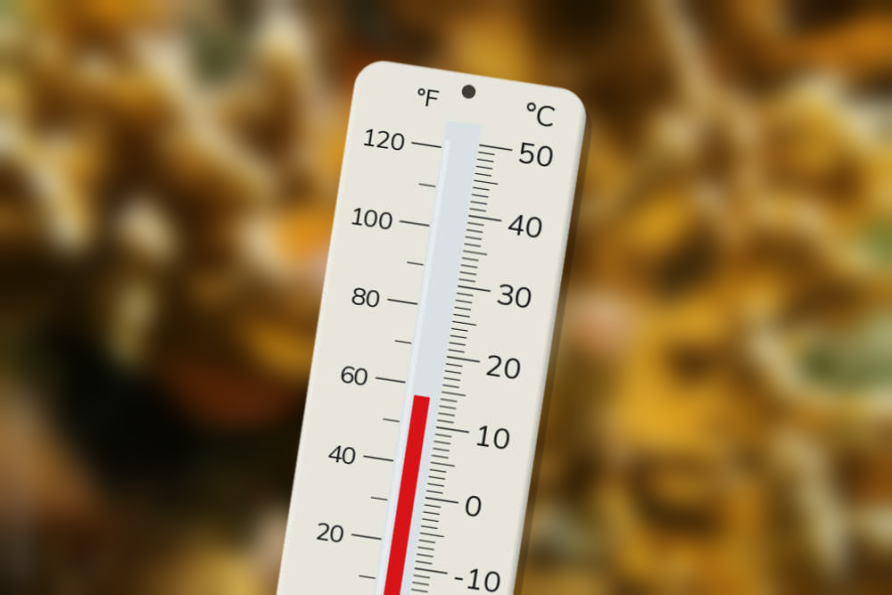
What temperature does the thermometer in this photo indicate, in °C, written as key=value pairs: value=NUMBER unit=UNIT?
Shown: value=14 unit=°C
